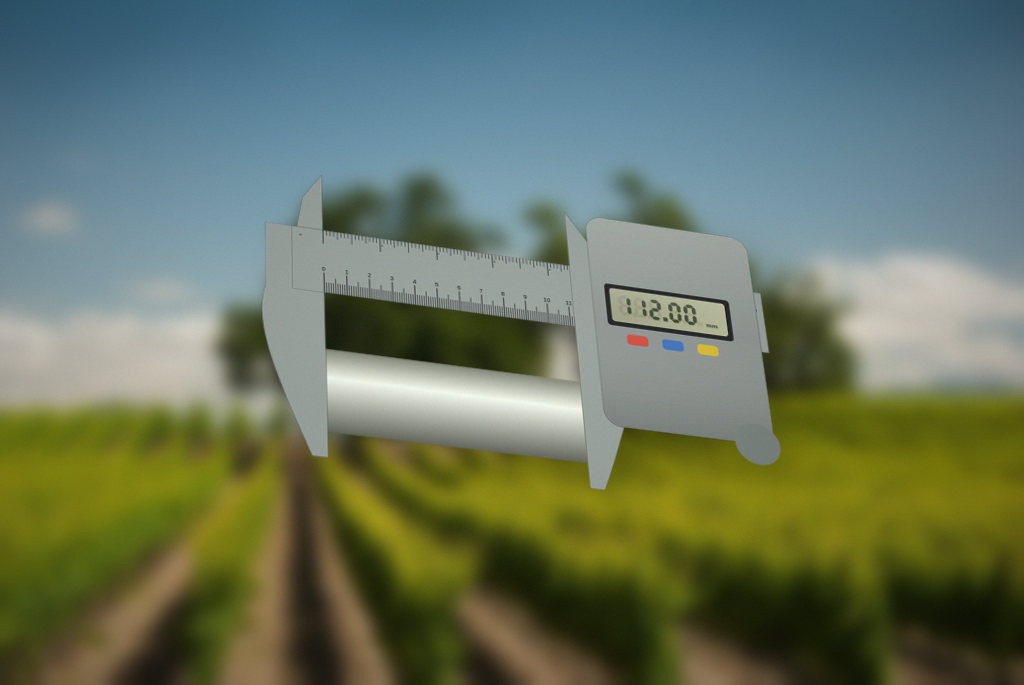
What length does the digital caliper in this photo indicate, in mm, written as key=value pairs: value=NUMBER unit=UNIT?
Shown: value=112.00 unit=mm
